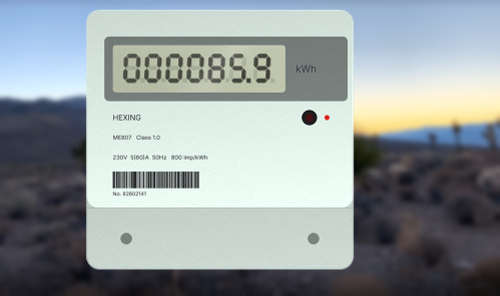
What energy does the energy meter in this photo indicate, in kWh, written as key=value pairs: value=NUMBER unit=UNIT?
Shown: value=85.9 unit=kWh
